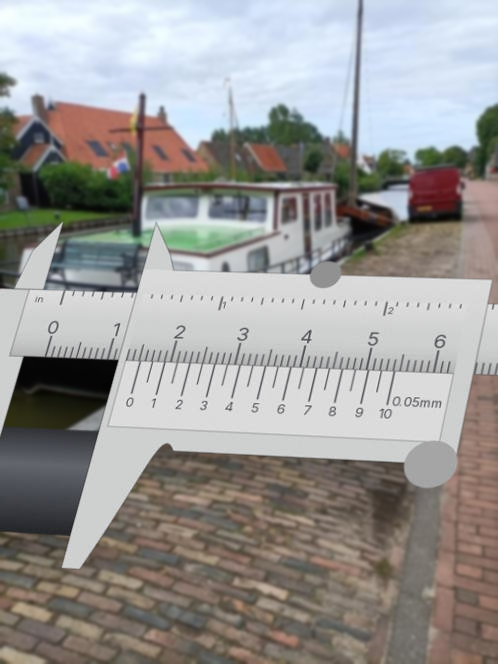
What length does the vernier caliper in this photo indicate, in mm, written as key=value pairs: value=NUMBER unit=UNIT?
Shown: value=15.2 unit=mm
